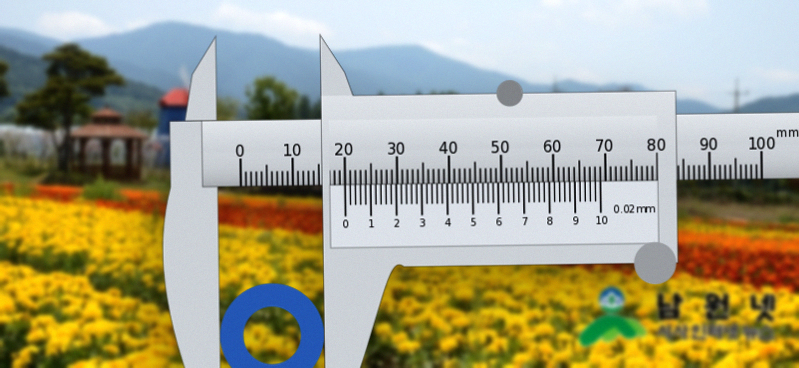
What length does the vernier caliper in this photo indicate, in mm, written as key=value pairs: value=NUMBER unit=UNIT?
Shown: value=20.0 unit=mm
